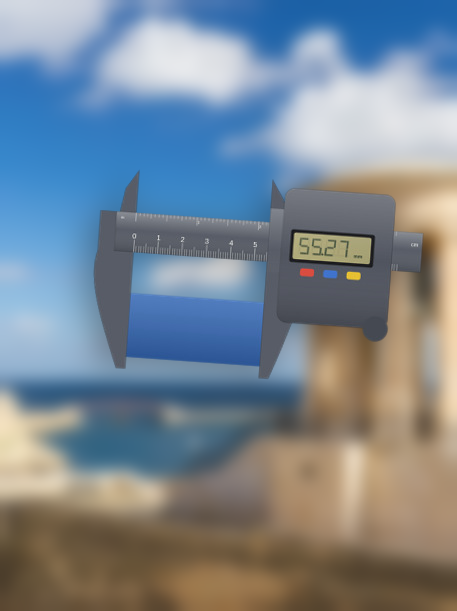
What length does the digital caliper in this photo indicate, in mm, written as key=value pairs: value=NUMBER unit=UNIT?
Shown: value=55.27 unit=mm
